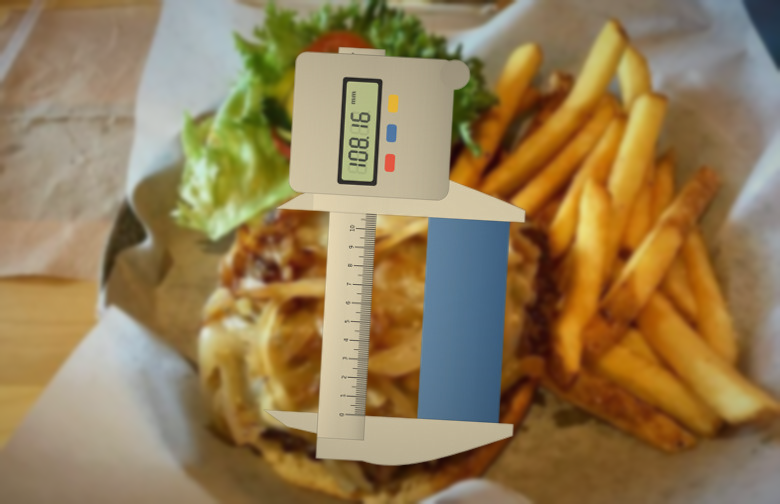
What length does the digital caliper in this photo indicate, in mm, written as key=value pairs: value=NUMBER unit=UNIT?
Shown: value=108.16 unit=mm
